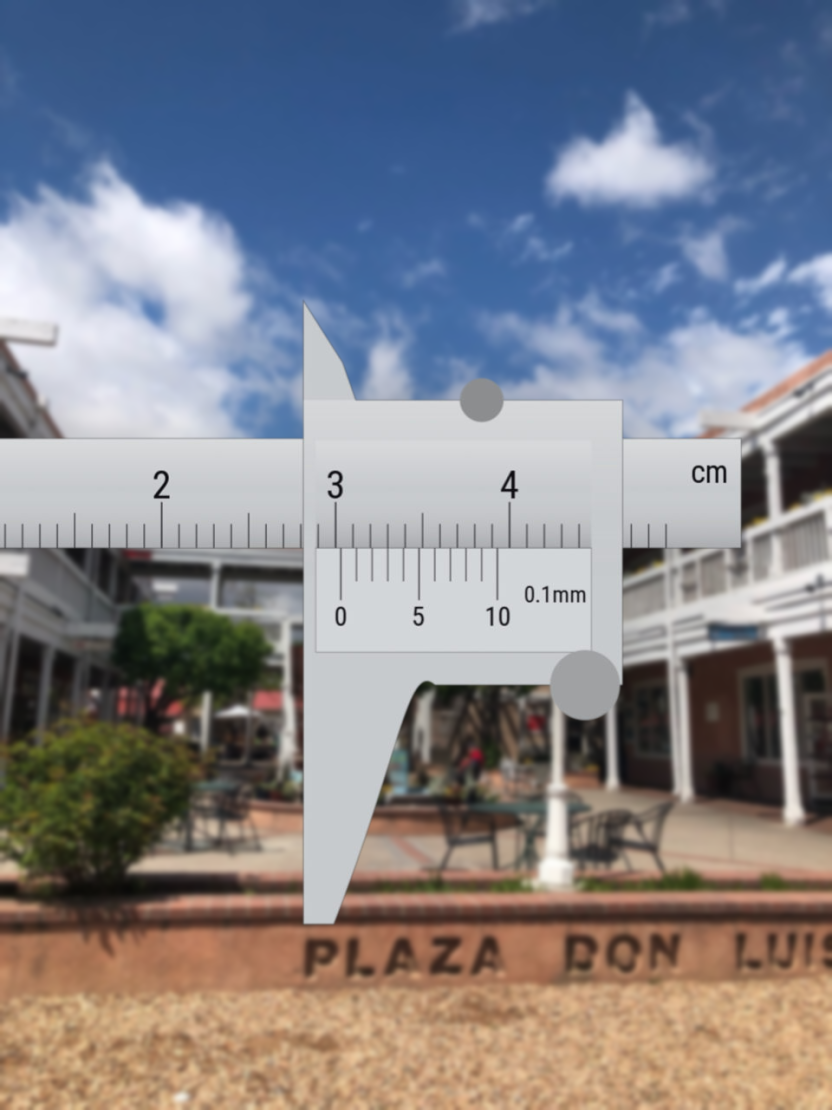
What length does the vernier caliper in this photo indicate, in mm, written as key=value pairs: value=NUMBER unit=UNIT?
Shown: value=30.3 unit=mm
